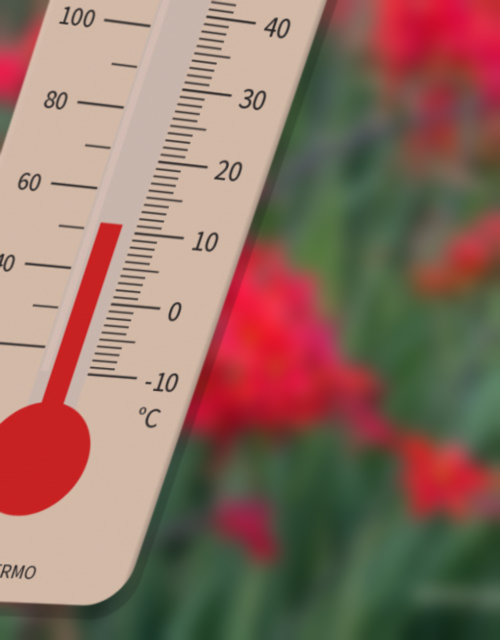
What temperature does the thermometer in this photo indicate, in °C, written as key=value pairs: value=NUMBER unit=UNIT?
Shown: value=11 unit=°C
